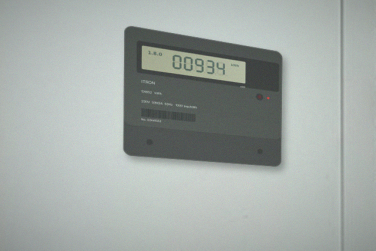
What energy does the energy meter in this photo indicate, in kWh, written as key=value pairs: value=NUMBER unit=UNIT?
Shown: value=934 unit=kWh
